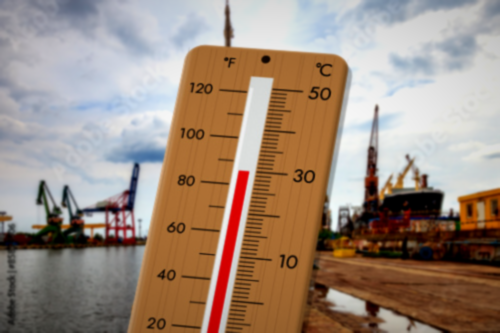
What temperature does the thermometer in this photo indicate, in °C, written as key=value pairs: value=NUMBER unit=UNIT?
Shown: value=30 unit=°C
